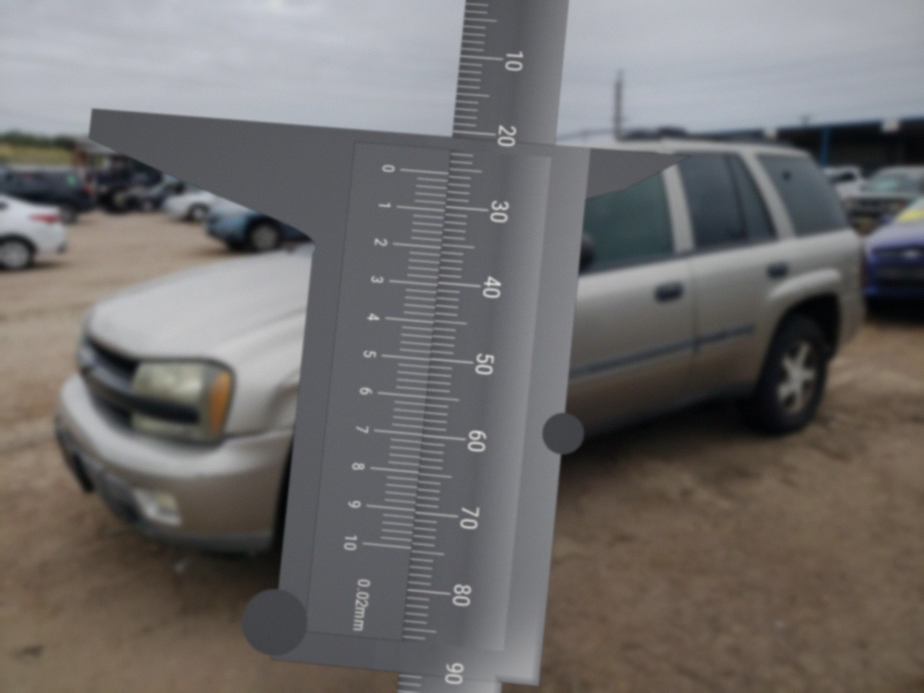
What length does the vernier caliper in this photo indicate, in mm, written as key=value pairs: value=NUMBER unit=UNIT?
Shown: value=25.6 unit=mm
